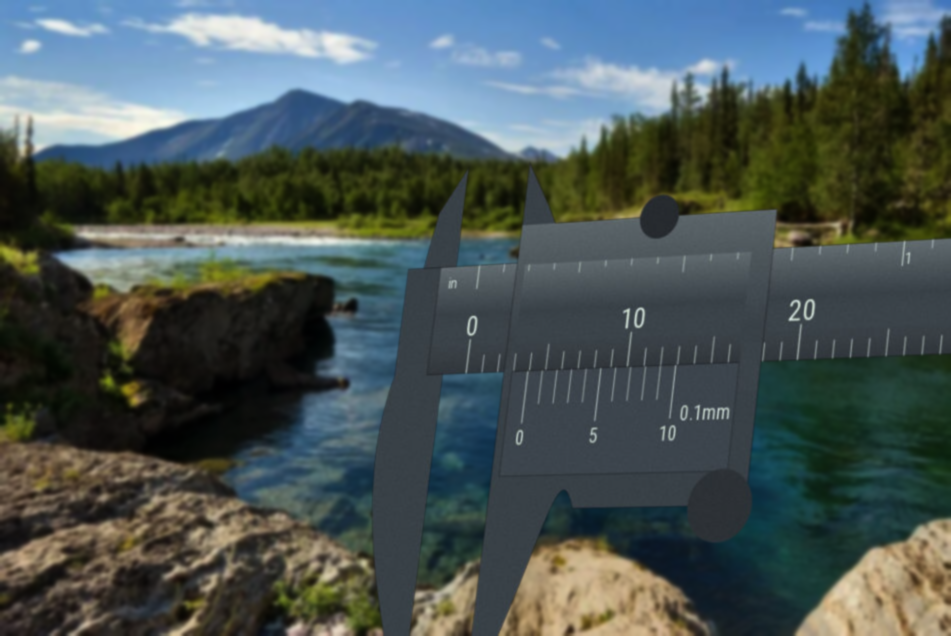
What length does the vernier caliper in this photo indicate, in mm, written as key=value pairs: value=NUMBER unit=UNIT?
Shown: value=3.9 unit=mm
